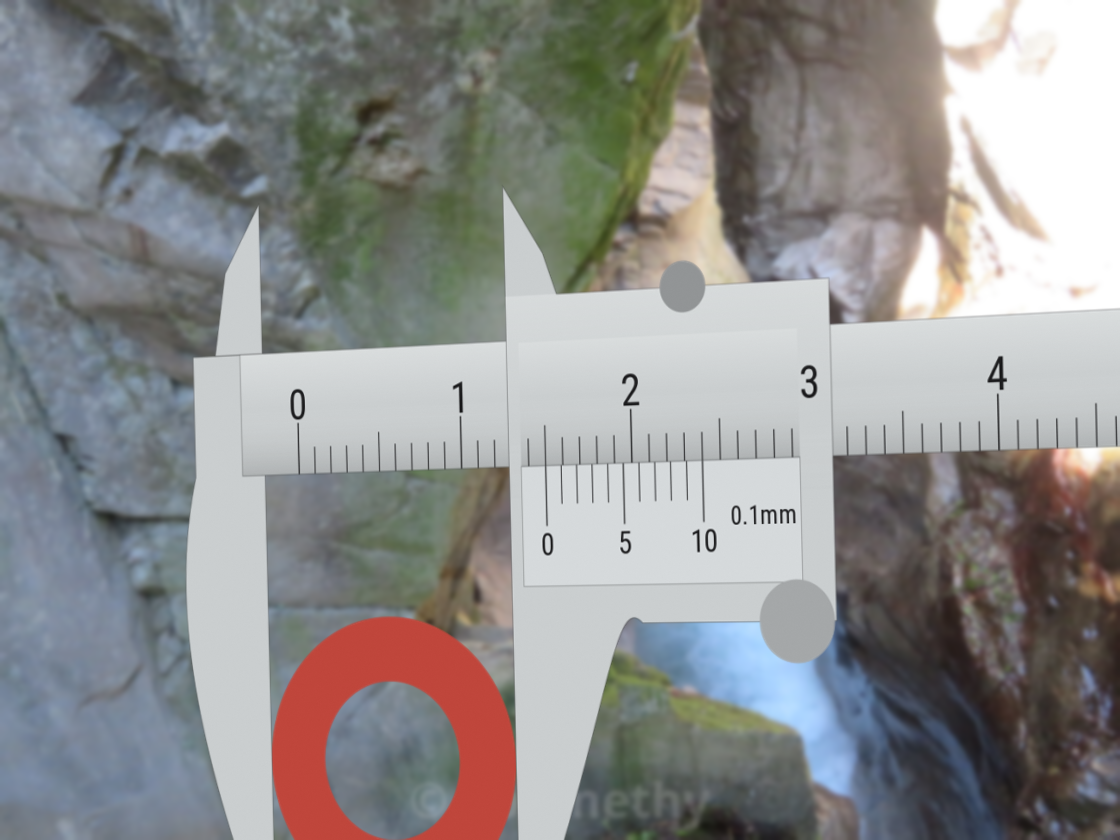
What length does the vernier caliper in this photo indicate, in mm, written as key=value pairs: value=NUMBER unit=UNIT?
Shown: value=15.0 unit=mm
